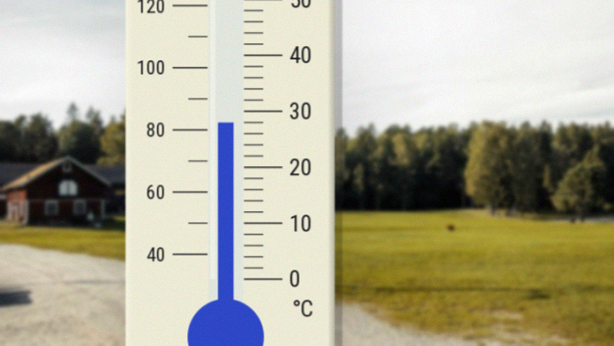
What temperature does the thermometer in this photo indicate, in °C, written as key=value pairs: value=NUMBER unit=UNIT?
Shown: value=28 unit=°C
